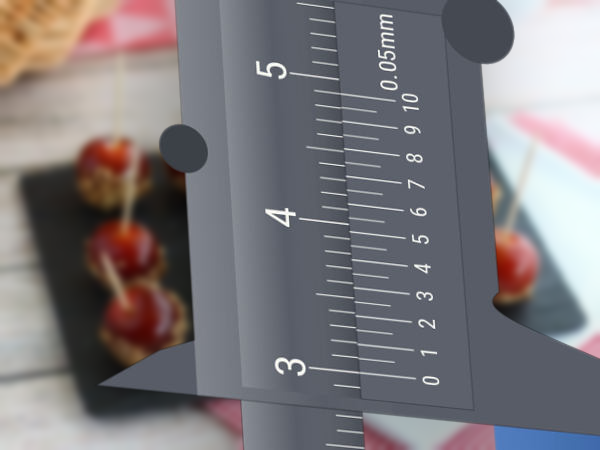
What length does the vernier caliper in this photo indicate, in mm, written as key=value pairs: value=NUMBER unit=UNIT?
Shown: value=30.0 unit=mm
